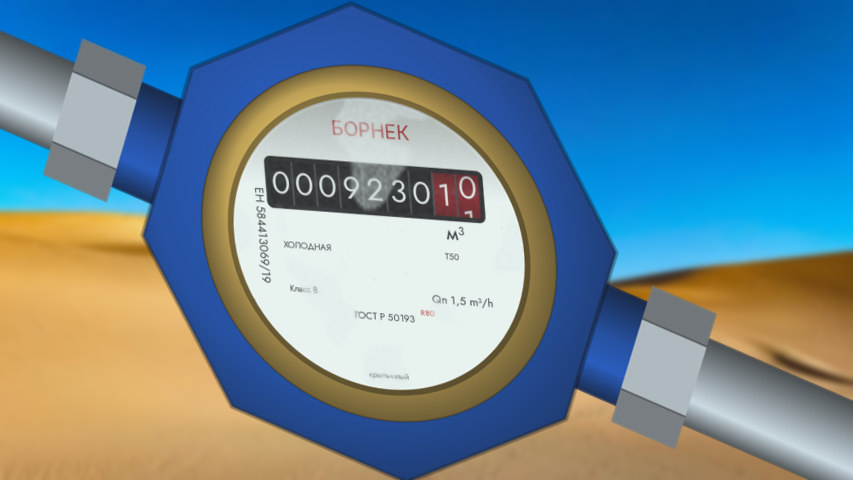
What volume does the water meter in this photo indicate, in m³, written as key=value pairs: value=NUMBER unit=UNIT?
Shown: value=9230.10 unit=m³
